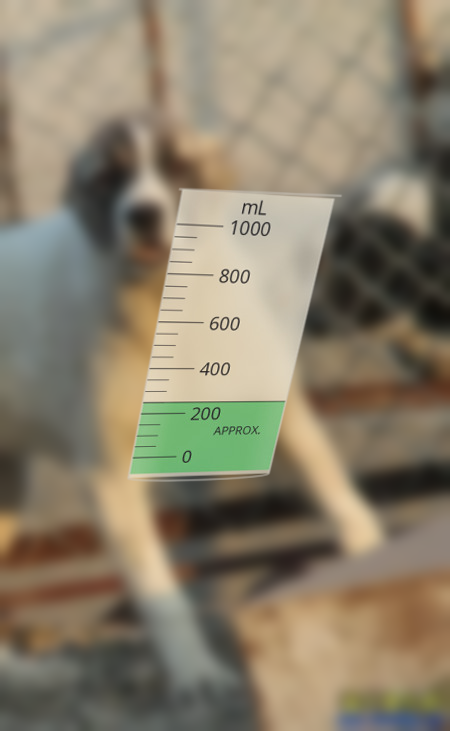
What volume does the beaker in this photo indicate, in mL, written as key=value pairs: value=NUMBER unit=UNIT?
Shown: value=250 unit=mL
